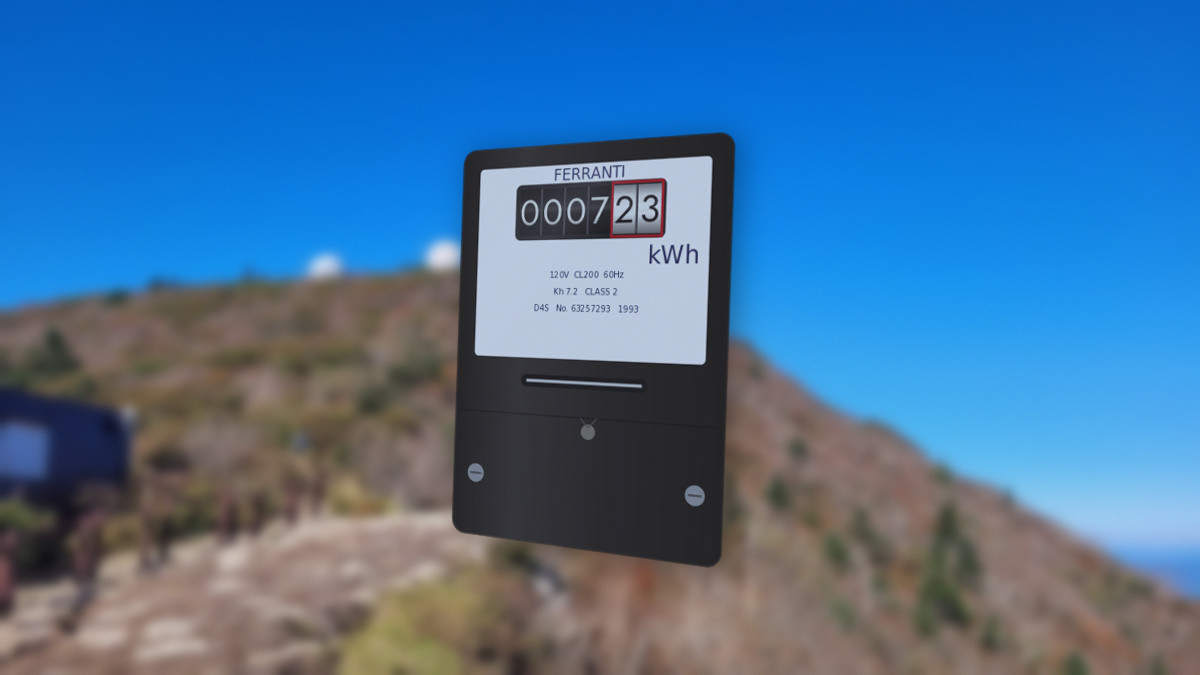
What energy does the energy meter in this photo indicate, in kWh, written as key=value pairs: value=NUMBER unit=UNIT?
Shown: value=7.23 unit=kWh
